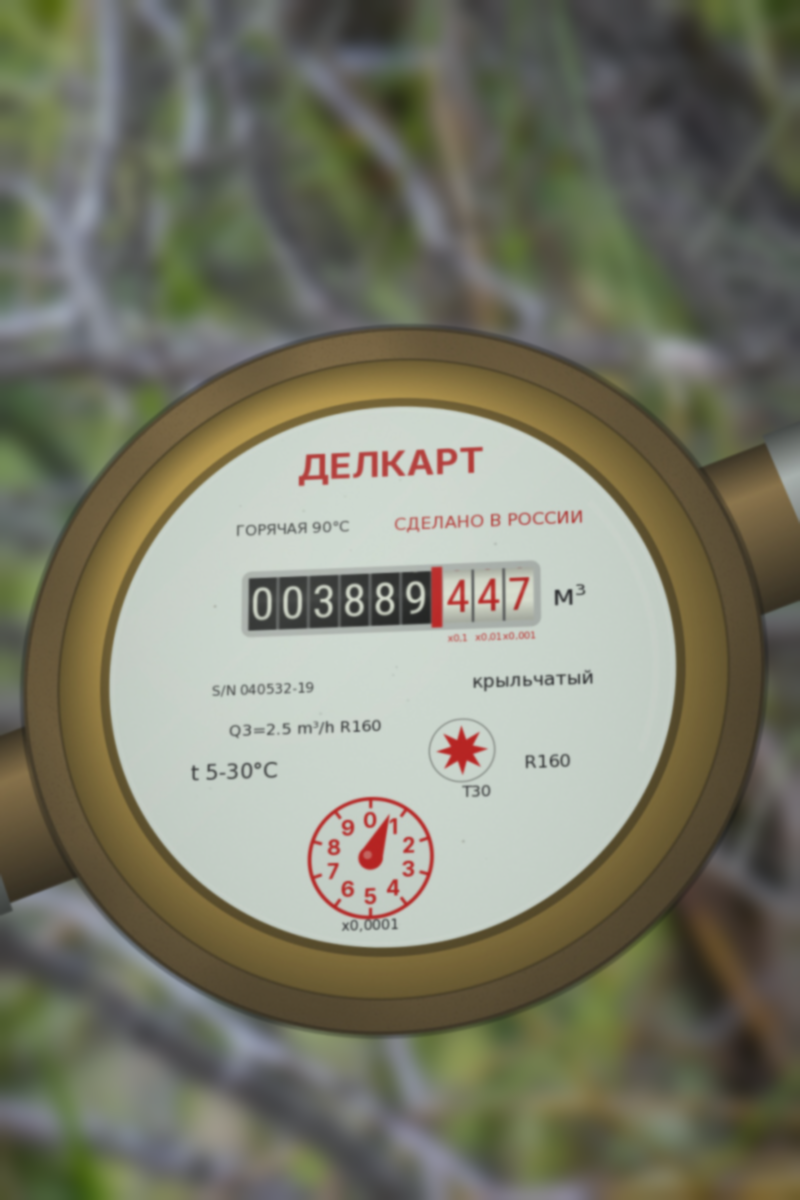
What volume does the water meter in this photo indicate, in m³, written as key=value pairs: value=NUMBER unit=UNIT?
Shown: value=3889.4470 unit=m³
